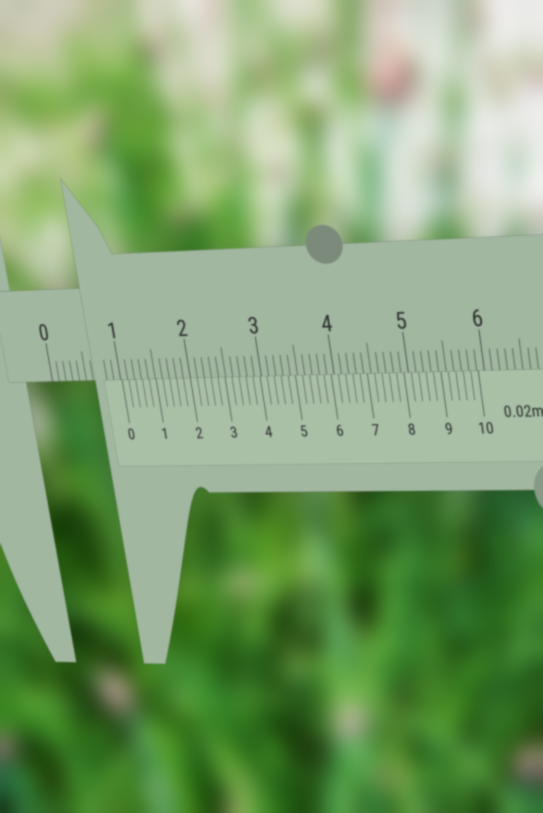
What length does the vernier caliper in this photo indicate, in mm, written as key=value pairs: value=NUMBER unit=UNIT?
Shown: value=10.2 unit=mm
